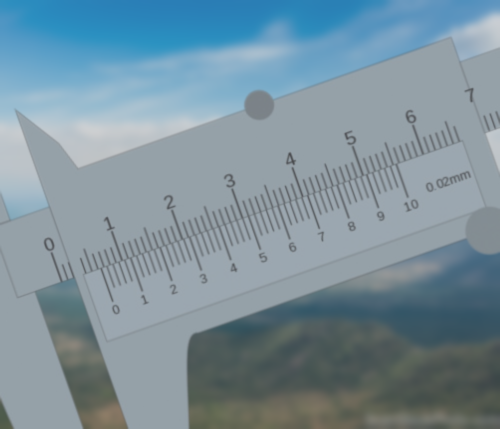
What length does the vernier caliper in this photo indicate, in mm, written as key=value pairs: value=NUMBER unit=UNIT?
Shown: value=6.5 unit=mm
